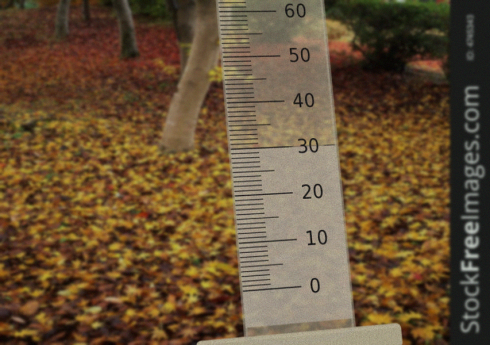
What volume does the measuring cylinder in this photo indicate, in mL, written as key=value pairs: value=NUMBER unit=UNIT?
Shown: value=30 unit=mL
